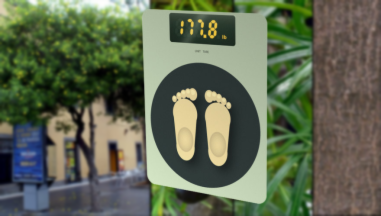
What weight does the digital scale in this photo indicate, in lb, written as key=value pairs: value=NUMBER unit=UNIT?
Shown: value=177.8 unit=lb
